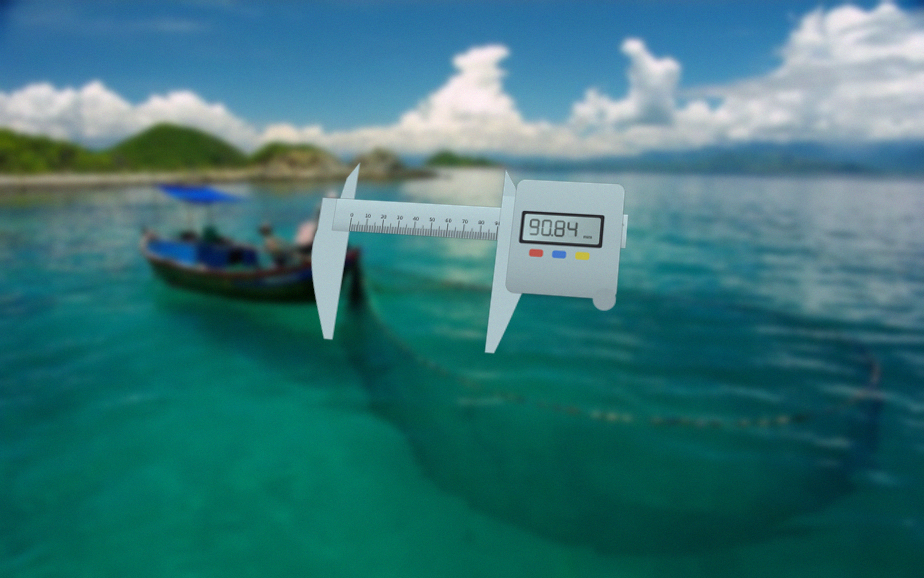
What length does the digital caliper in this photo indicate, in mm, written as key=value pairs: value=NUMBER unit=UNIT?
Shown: value=90.84 unit=mm
